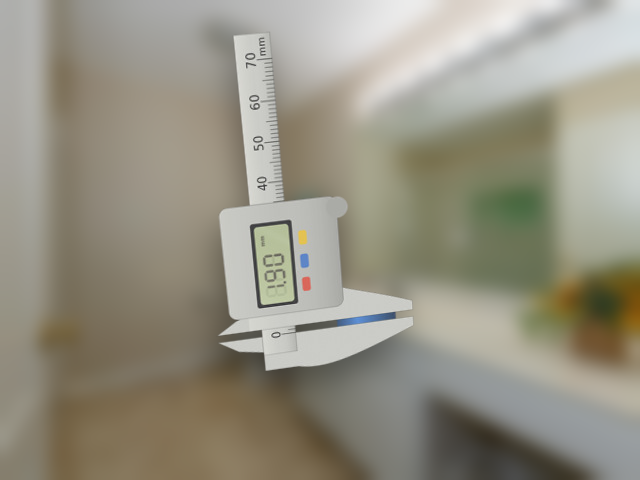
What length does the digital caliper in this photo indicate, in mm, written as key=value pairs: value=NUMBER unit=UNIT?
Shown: value=1.90 unit=mm
